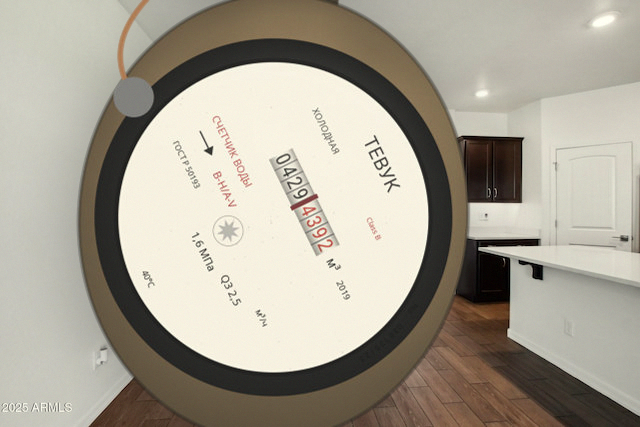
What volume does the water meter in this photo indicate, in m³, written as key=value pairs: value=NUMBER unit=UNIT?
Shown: value=429.4392 unit=m³
